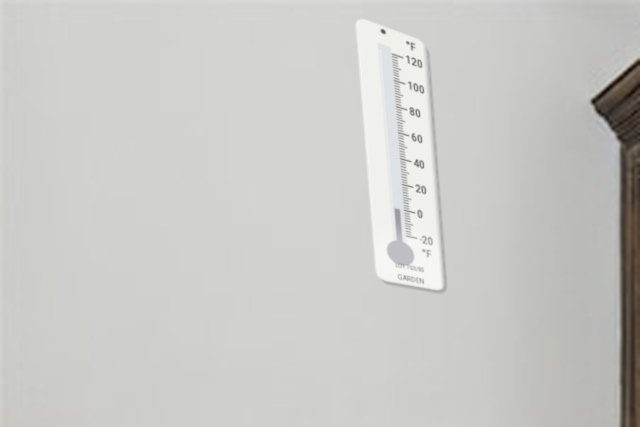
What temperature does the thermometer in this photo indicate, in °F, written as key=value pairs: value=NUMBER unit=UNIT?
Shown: value=0 unit=°F
